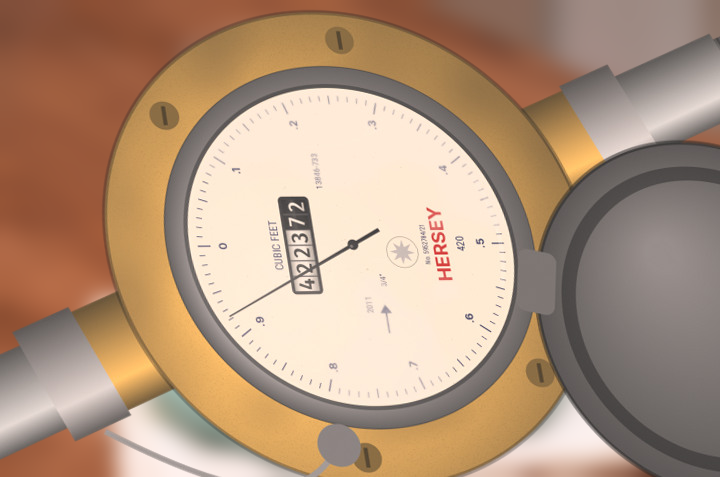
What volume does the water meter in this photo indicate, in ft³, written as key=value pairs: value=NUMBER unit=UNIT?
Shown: value=422371.92 unit=ft³
